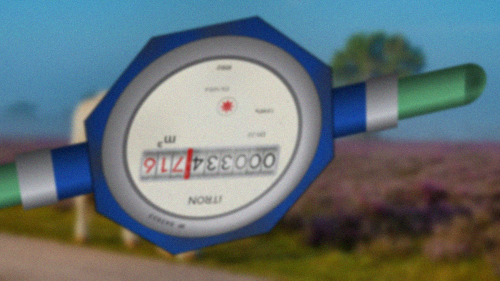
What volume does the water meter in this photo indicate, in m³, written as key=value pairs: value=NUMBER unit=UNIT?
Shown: value=334.716 unit=m³
